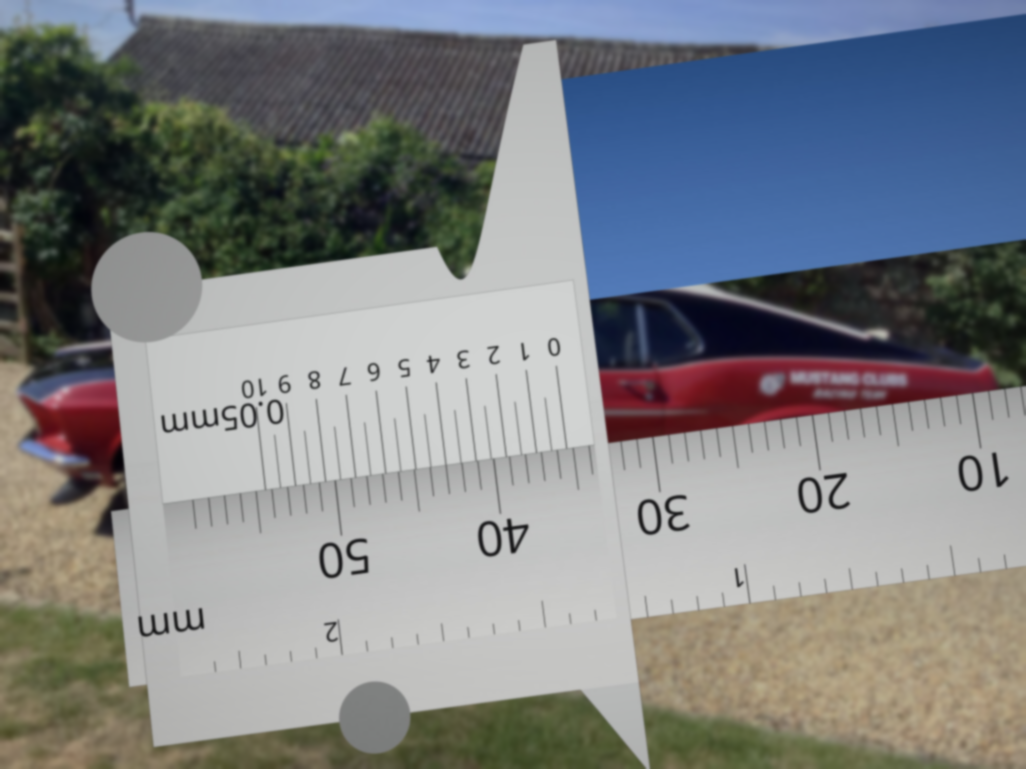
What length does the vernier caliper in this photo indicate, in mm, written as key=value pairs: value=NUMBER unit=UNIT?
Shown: value=35.4 unit=mm
